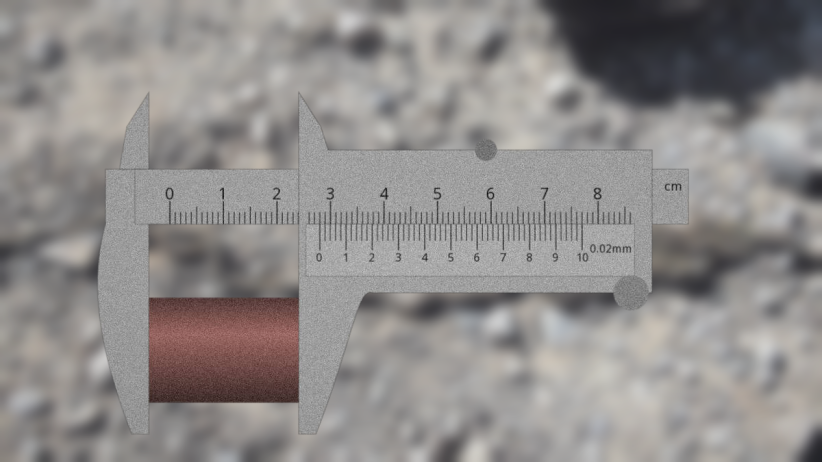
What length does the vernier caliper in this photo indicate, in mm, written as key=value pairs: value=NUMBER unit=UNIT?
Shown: value=28.0 unit=mm
